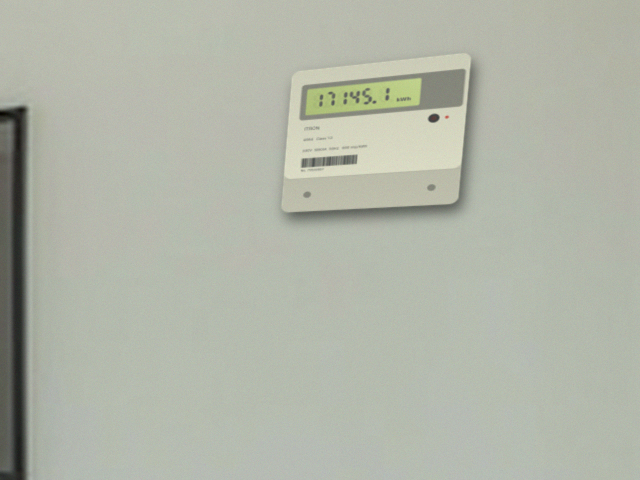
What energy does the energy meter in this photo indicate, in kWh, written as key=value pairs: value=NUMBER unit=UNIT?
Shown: value=17145.1 unit=kWh
